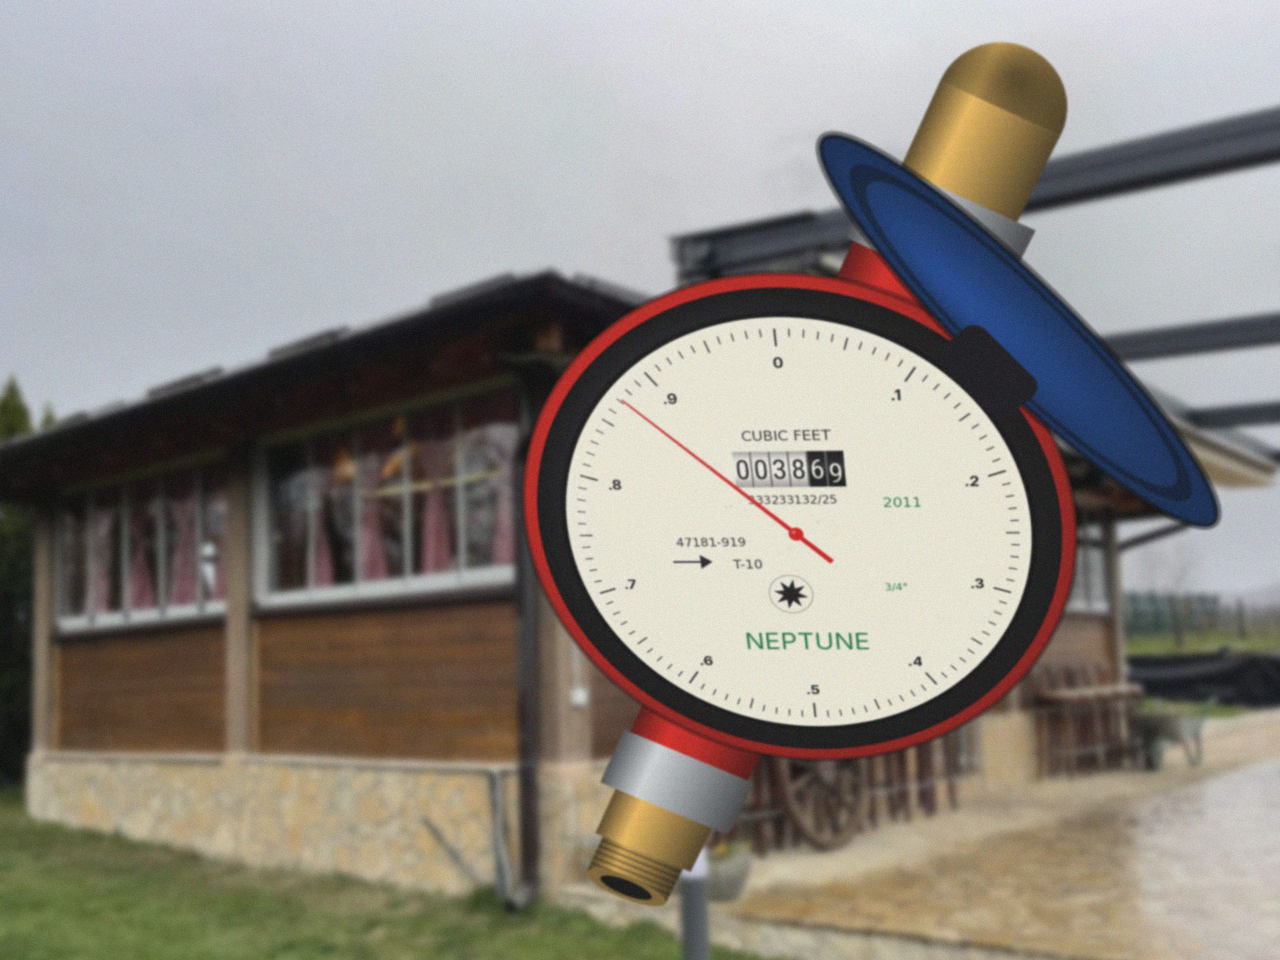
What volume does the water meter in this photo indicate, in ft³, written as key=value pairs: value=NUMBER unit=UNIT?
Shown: value=3868.87 unit=ft³
